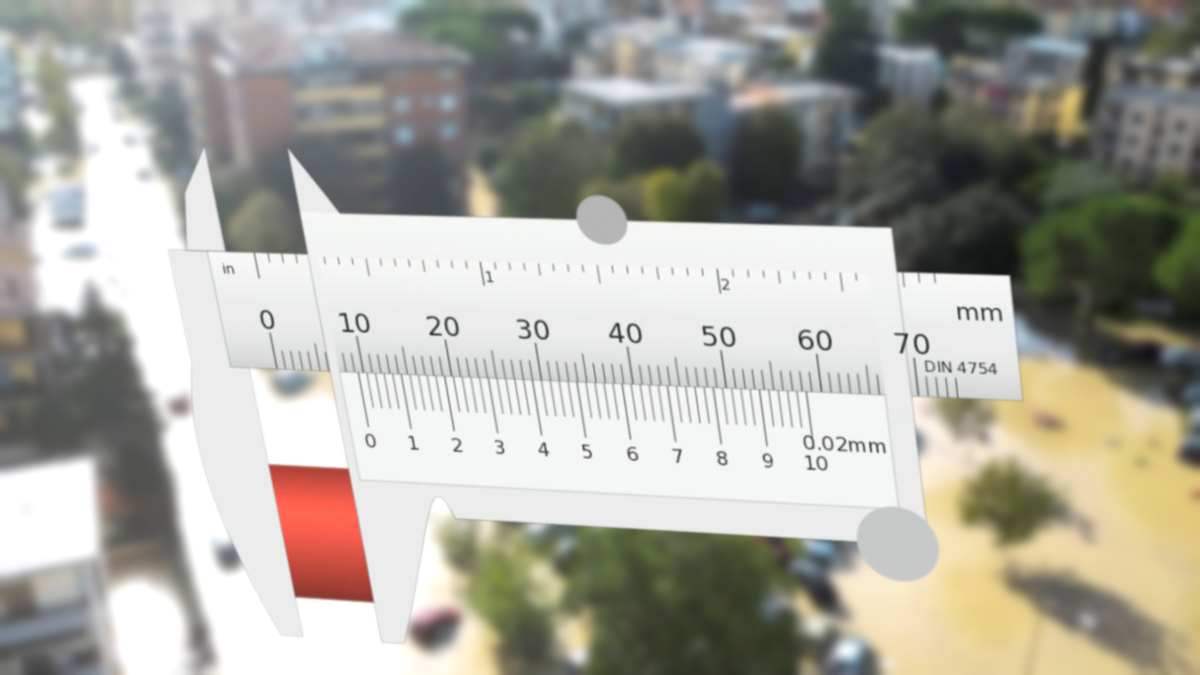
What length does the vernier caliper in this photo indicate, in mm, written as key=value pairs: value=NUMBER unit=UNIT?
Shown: value=9.4 unit=mm
